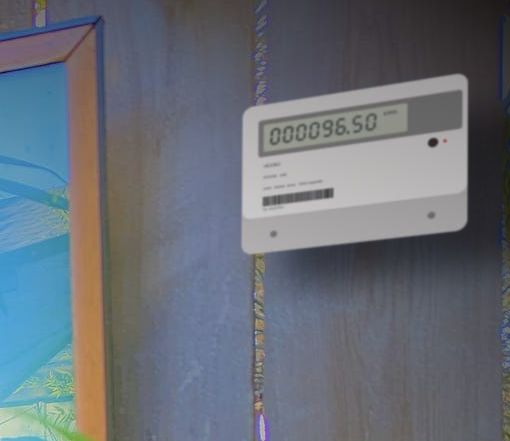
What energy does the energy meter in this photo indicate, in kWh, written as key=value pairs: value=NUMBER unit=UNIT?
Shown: value=96.50 unit=kWh
